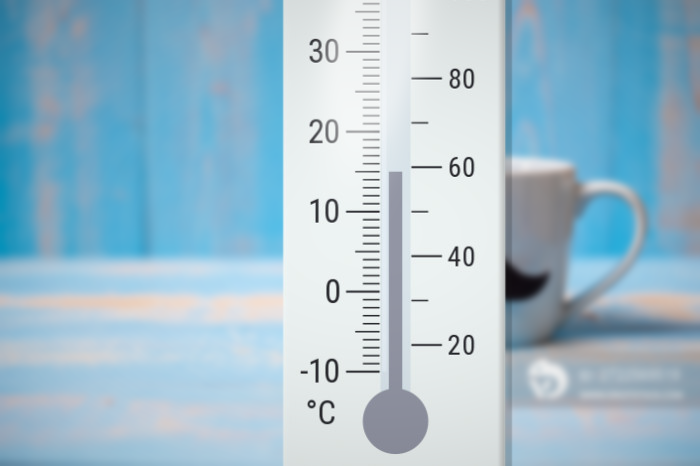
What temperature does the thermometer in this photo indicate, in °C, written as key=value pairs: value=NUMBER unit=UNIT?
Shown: value=15 unit=°C
